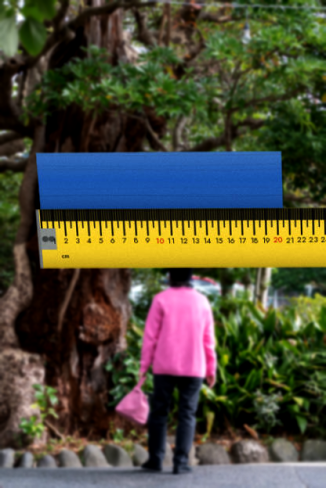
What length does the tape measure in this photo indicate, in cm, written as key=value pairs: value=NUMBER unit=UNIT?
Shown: value=20.5 unit=cm
